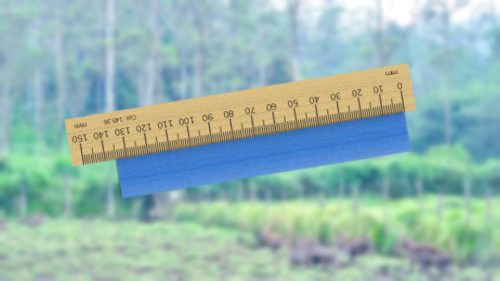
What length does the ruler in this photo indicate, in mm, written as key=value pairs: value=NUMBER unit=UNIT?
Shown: value=135 unit=mm
